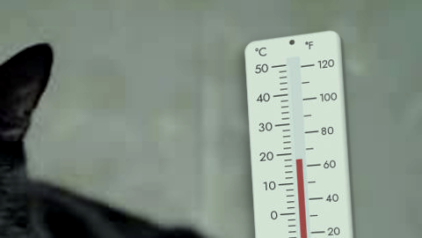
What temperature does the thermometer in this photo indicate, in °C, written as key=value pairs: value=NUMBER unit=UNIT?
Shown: value=18 unit=°C
